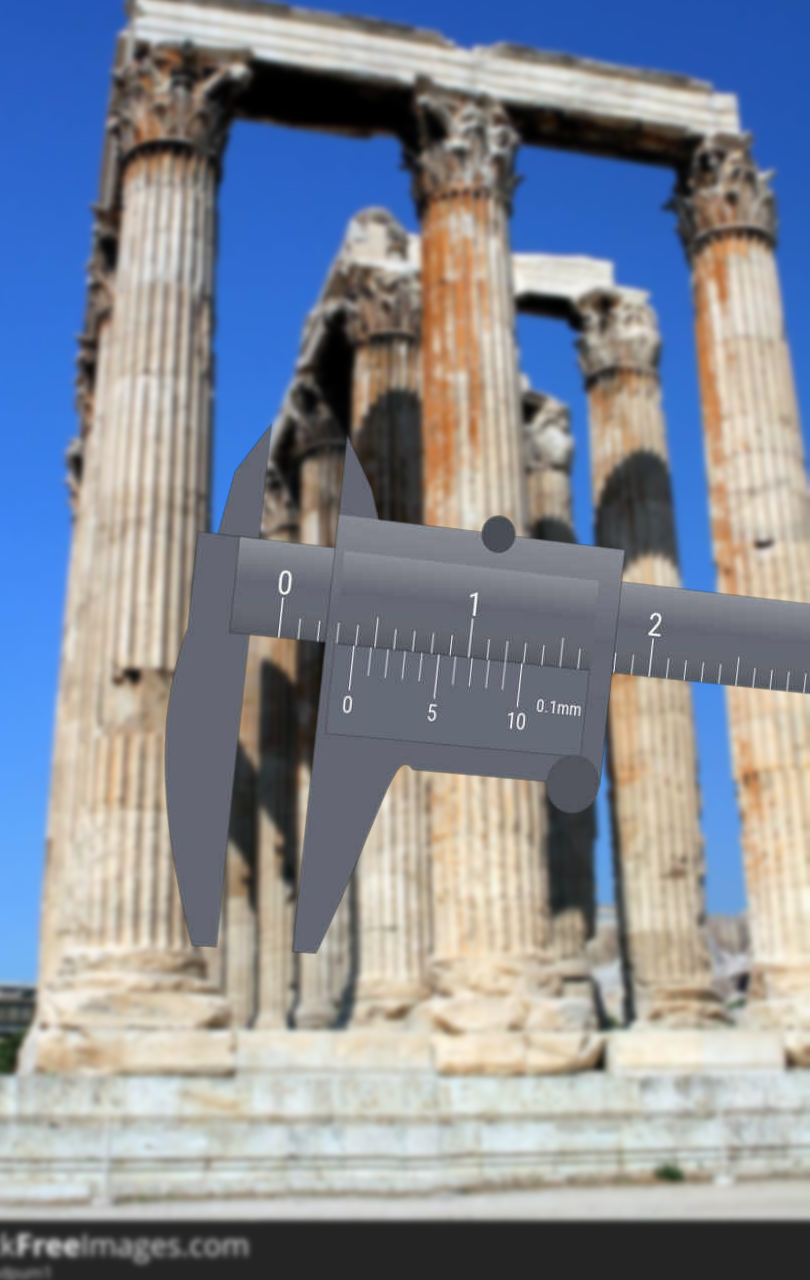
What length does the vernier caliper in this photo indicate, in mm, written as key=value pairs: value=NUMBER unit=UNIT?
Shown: value=3.9 unit=mm
